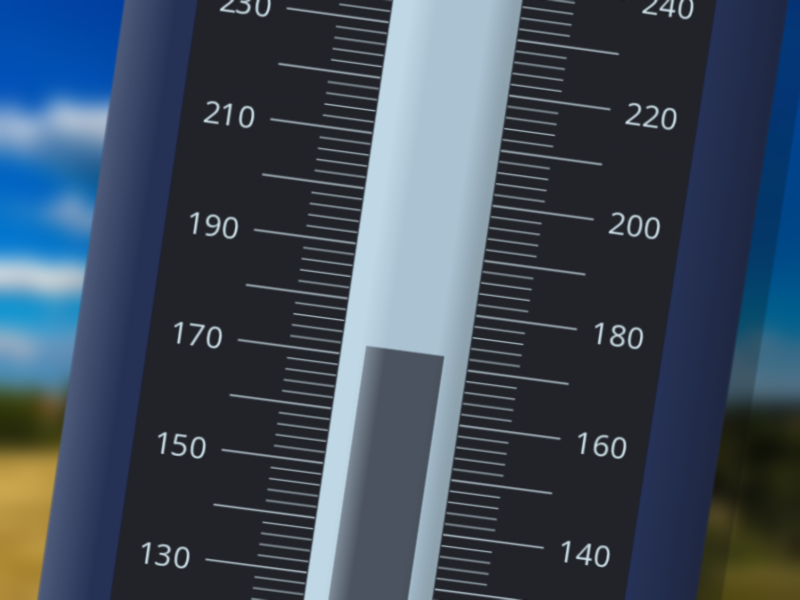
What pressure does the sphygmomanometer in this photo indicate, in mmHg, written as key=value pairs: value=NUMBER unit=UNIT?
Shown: value=172 unit=mmHg
